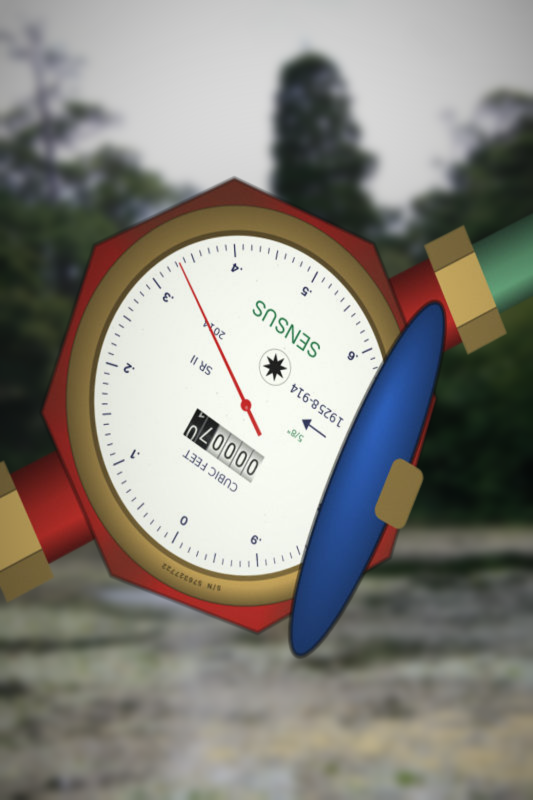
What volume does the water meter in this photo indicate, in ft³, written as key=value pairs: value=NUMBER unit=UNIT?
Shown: value=70.33 unit=ft³
